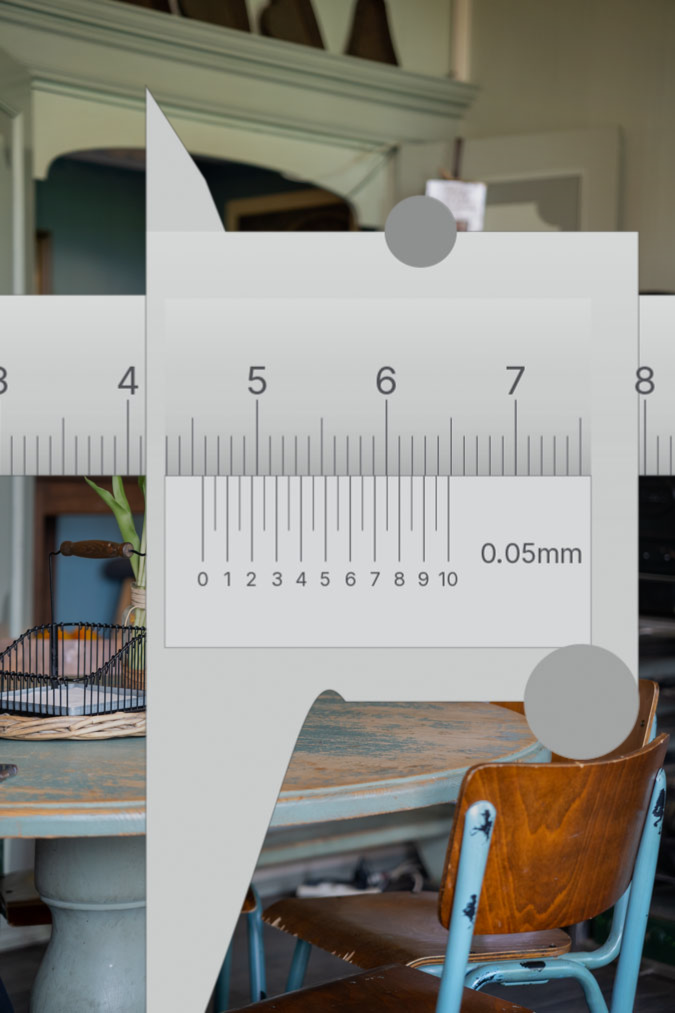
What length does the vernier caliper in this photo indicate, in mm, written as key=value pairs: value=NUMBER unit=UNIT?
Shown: value=45.8 unit=mm
